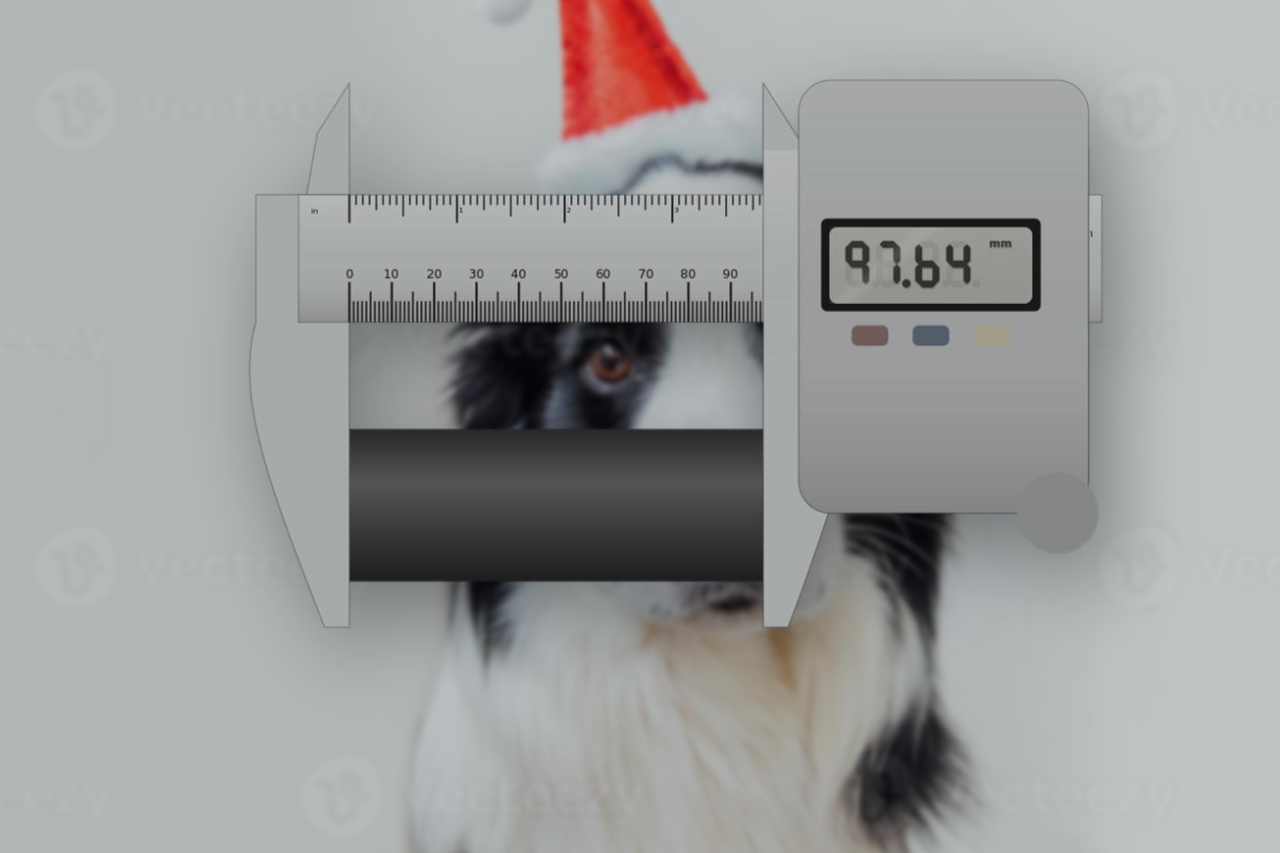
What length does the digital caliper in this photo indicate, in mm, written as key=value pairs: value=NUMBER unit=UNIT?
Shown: value=97.64 unit=mm
